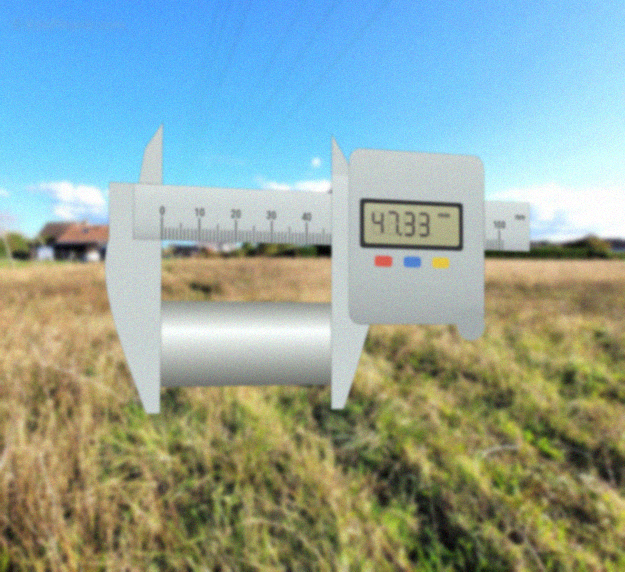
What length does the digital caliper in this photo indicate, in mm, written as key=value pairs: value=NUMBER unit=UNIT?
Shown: value=47.33 unit=mm
